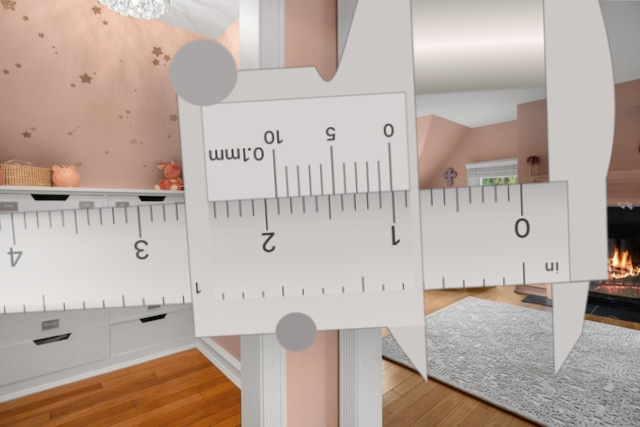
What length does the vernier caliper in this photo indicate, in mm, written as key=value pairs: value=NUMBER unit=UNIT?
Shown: value=10.1 unit=mm
